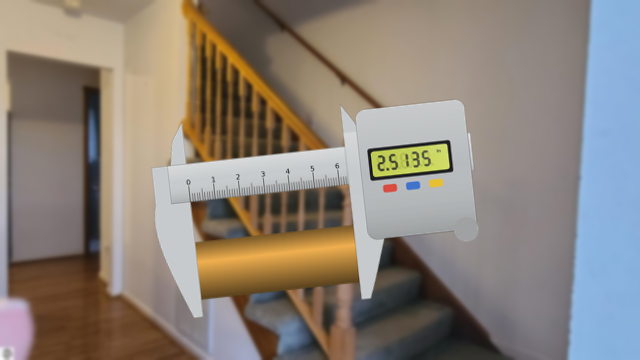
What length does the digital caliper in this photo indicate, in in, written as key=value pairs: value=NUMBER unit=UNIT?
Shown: value=2.5135 unit=in
